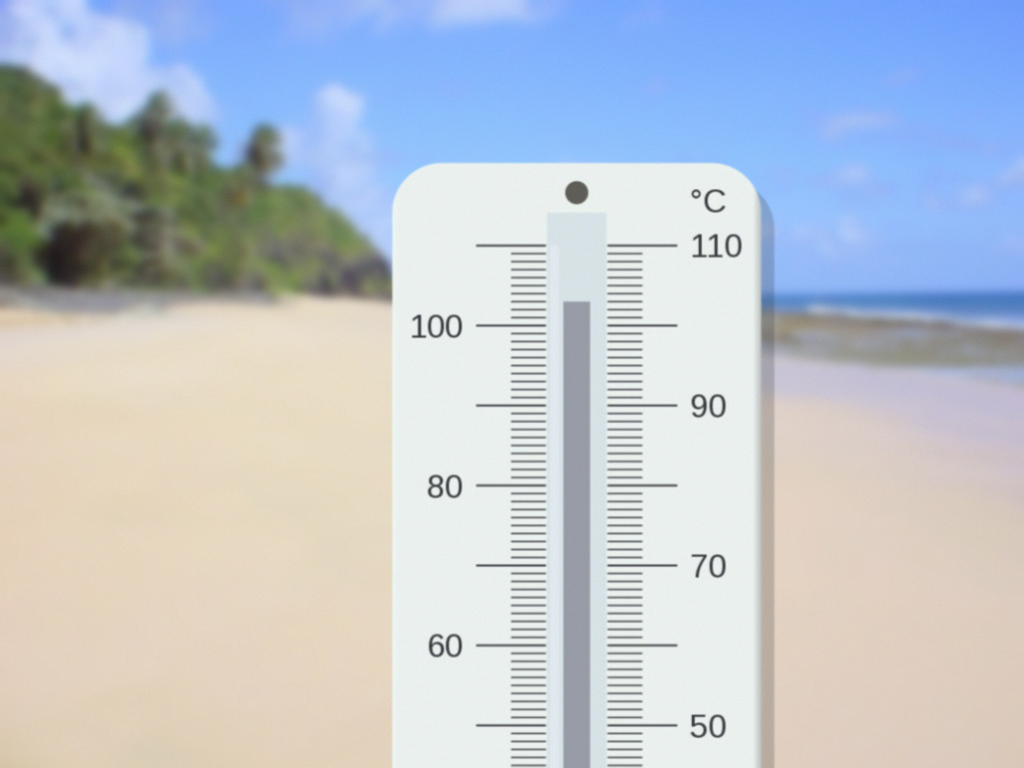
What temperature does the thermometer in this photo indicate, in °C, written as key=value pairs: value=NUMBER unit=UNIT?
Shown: value=103 unit=°C
